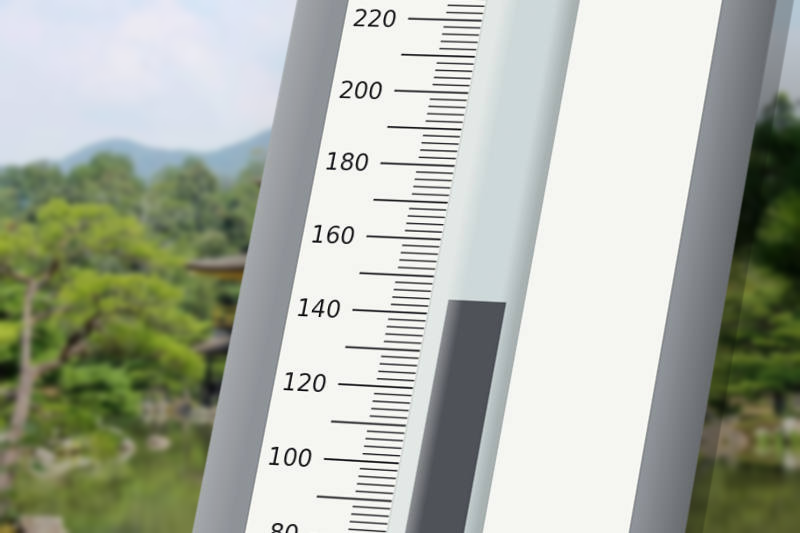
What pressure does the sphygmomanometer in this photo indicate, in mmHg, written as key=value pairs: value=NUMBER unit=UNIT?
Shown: value=144 unit=mmHg
